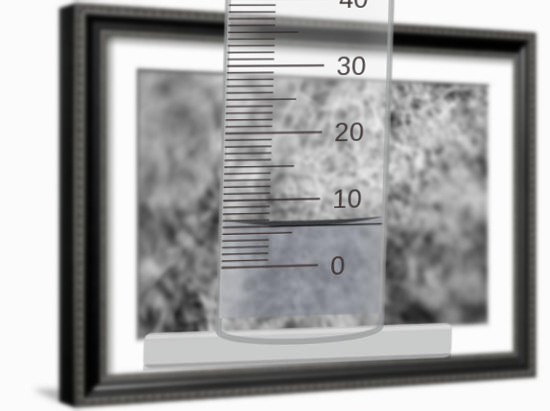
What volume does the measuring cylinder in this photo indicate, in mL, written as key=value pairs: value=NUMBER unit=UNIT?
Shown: value=6 unit=mL
